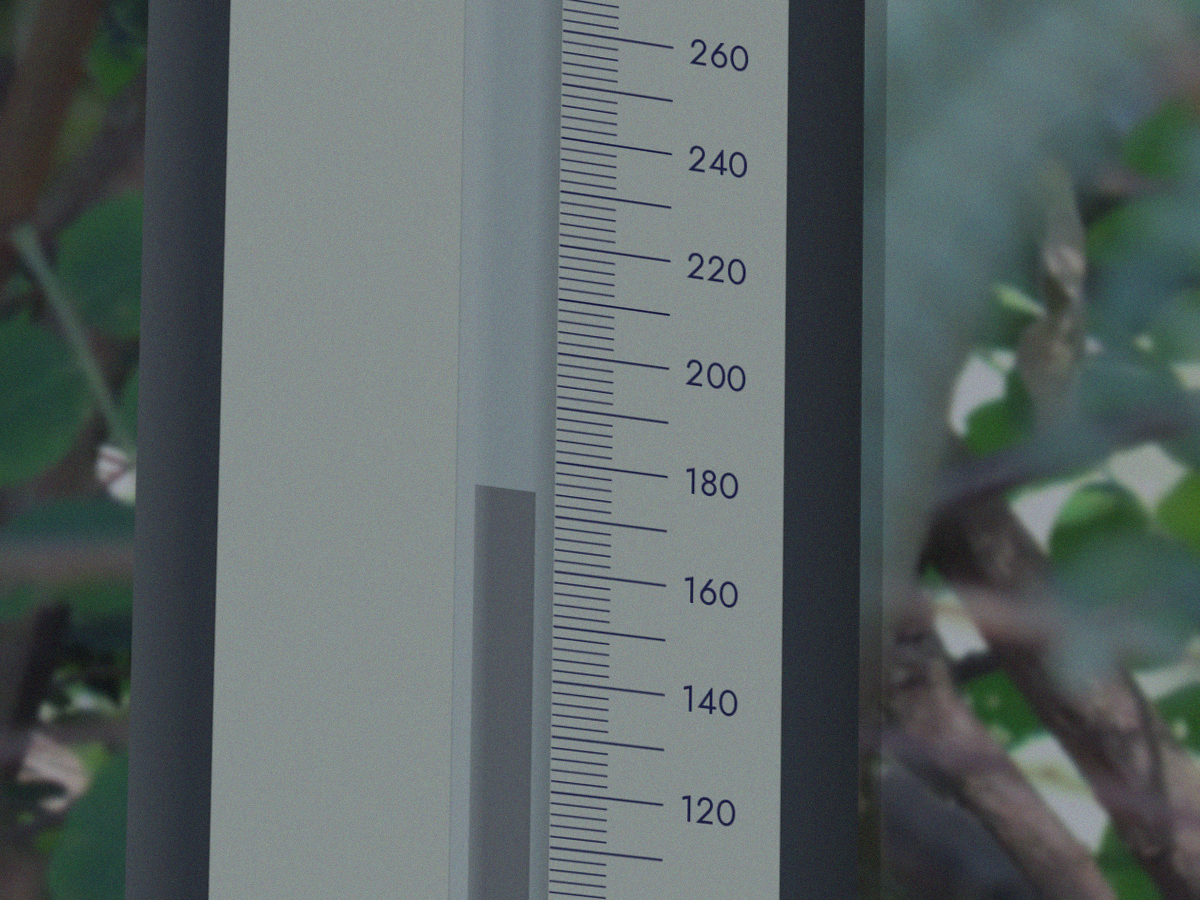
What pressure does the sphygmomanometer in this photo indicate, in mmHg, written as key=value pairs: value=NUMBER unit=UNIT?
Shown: value=174 unit=mmHg
